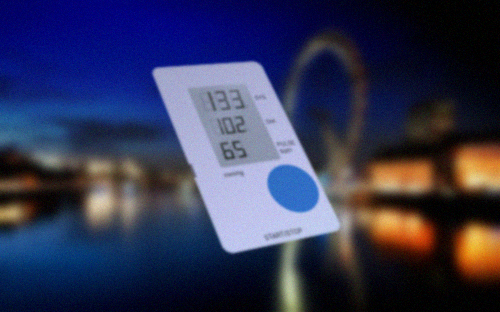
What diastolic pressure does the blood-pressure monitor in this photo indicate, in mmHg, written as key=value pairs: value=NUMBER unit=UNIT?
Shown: value=102 unit=mmHg
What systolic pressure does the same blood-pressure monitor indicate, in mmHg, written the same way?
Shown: value=133 unit=mmHg
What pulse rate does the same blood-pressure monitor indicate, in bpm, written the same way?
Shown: value=65 unit=bpm
